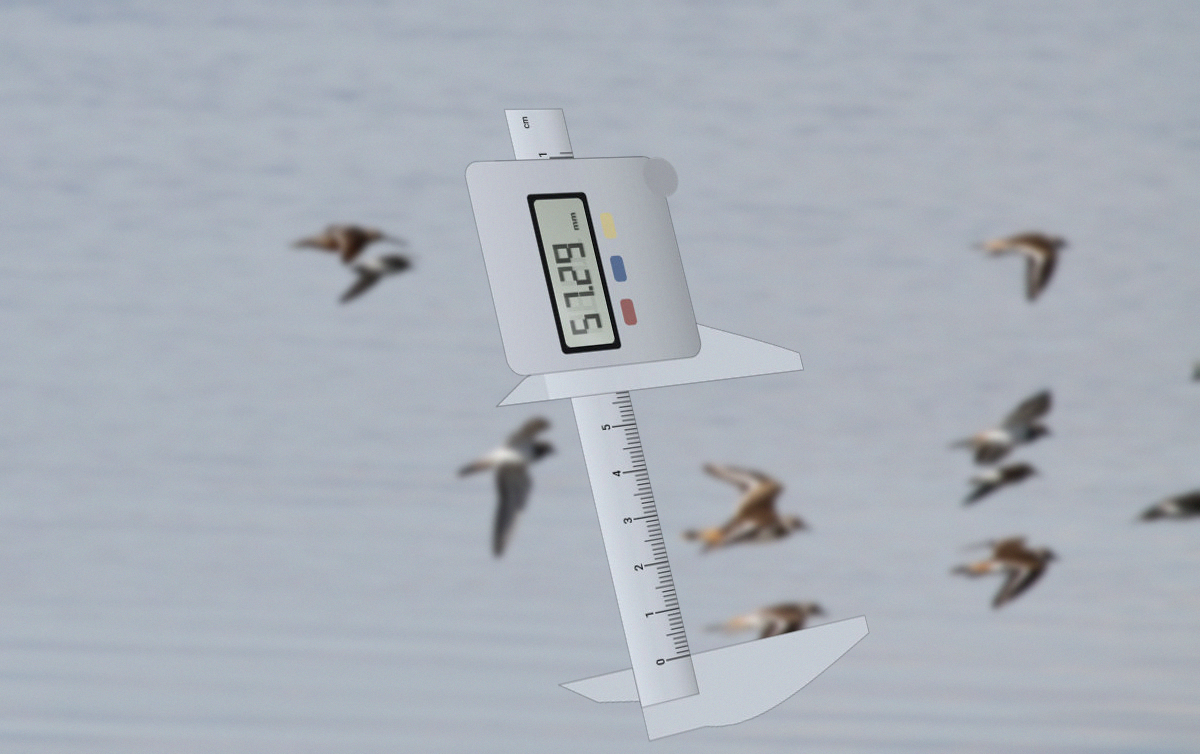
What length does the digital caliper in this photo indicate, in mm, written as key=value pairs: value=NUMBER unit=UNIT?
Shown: value=57.29 unit=mm
